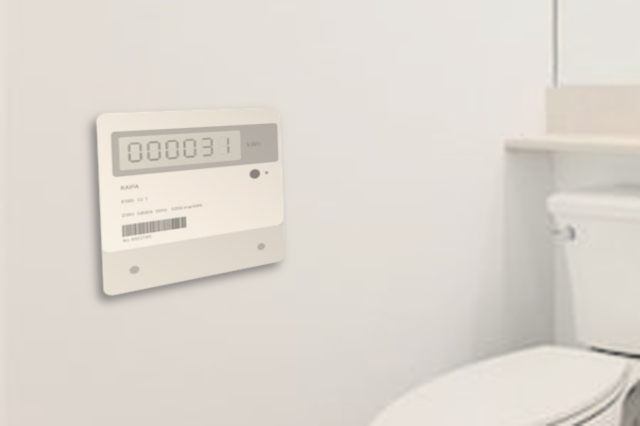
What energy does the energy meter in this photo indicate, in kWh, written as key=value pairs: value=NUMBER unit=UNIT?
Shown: value=31 unit=kWh
